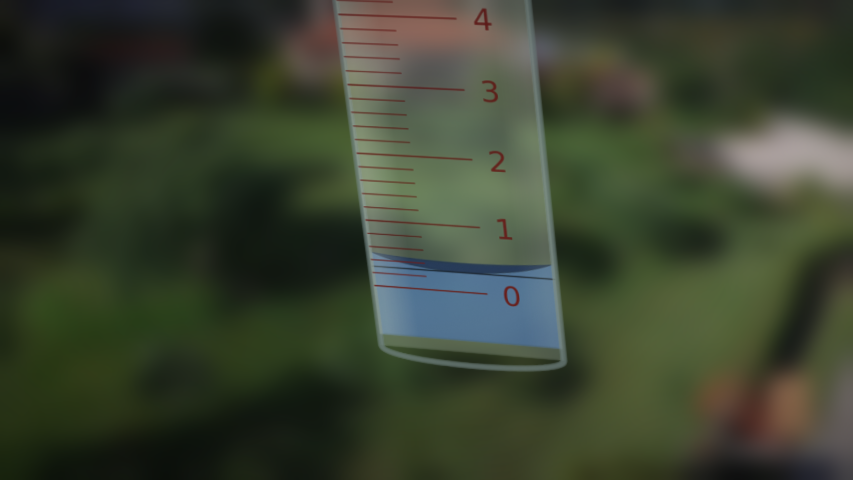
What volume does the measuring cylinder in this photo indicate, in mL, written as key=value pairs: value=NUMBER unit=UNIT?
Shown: value=0.3 unit=mL
